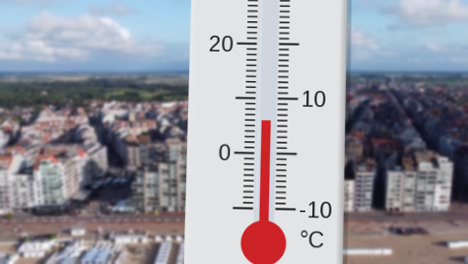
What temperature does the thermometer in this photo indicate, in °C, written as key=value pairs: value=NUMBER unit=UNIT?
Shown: value=6 unit=°C
